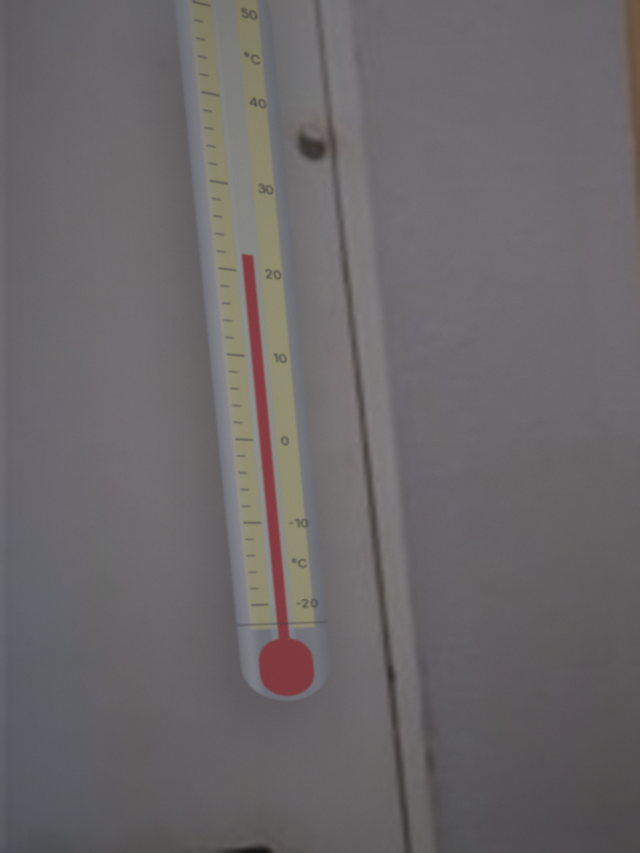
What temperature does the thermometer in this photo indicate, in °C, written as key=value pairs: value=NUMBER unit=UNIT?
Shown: value=22 unit=°C
